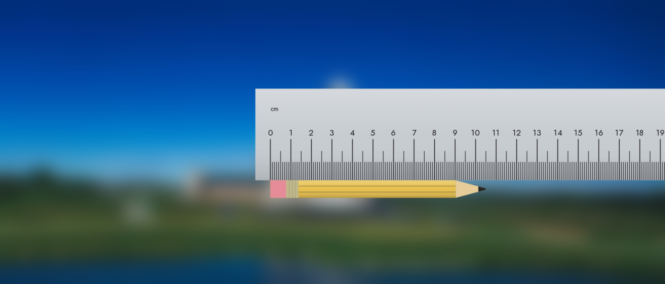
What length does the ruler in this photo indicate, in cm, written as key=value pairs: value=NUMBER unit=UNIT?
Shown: value=10.5 unit=cm
